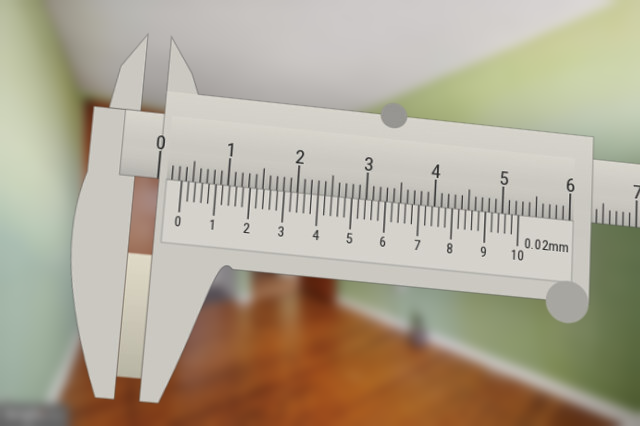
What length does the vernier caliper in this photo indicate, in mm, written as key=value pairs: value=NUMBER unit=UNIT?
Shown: value=3.4 unit=mm
